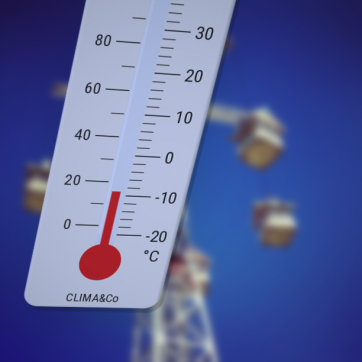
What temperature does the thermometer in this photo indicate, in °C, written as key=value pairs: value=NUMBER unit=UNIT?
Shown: value=-9 unit=°C
